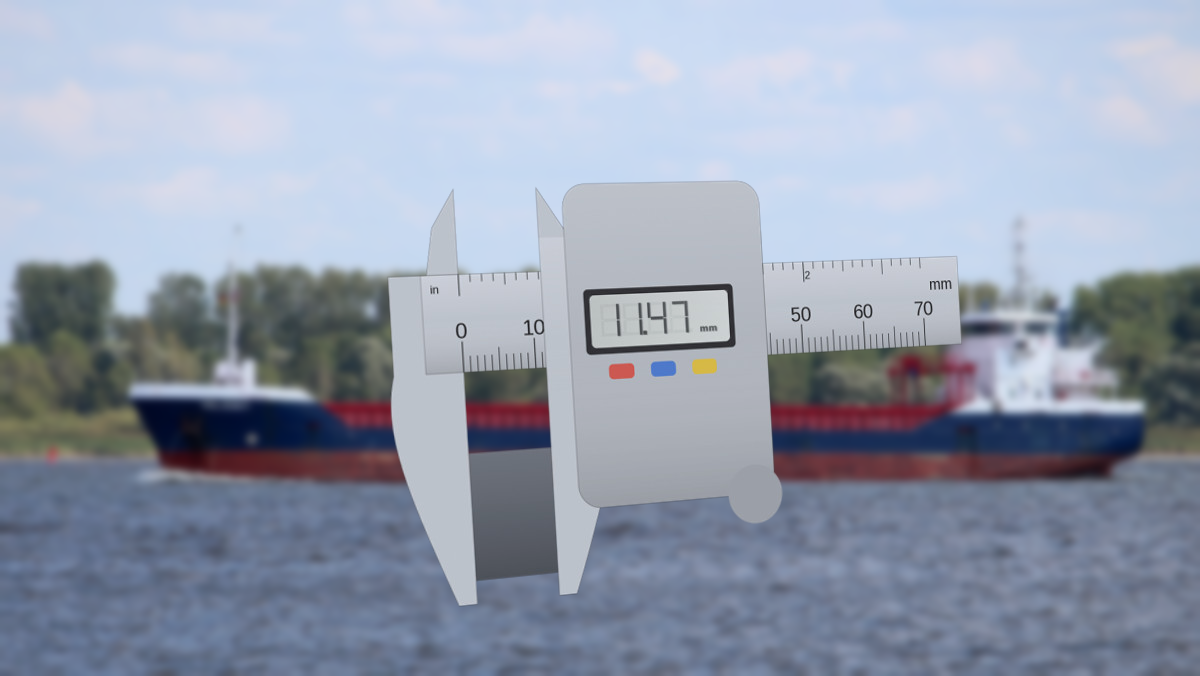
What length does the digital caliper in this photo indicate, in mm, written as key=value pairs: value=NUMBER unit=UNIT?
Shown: value=11.47 unit=mm
